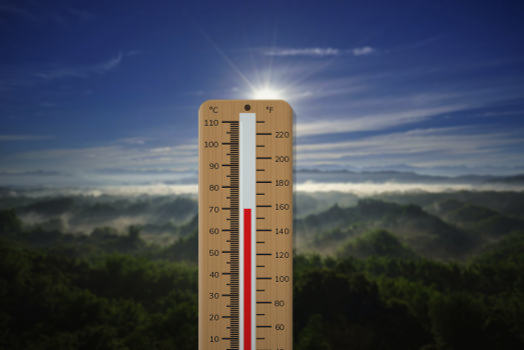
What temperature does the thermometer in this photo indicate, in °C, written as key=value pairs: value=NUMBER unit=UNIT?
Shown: value=70 unit=°C
